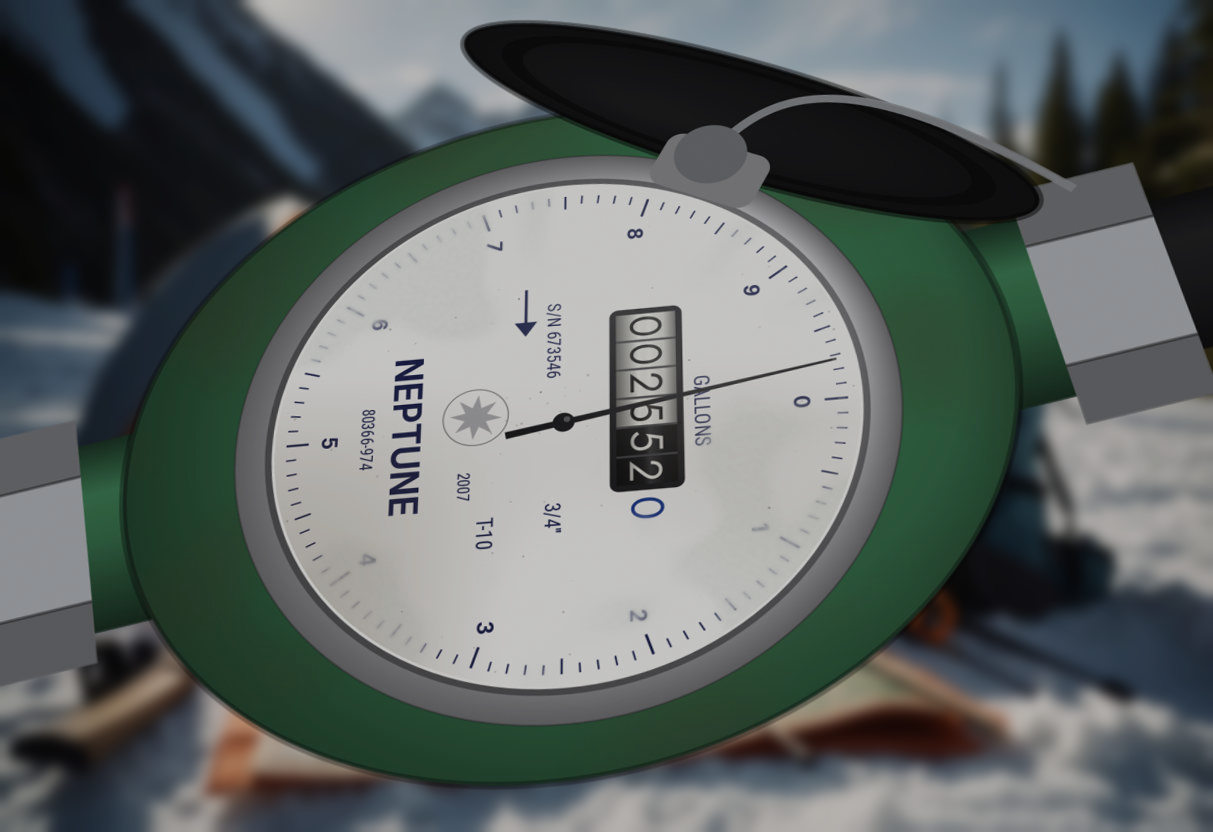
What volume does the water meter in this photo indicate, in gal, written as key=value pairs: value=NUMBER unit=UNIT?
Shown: value=25519.7 unit=gal
